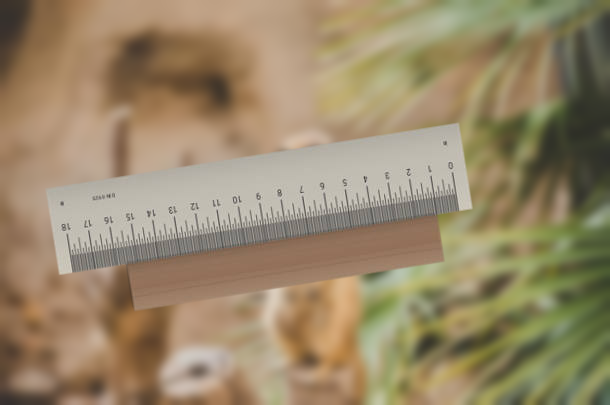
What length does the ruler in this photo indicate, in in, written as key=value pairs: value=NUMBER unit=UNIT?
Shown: value=14.5 unit=in
